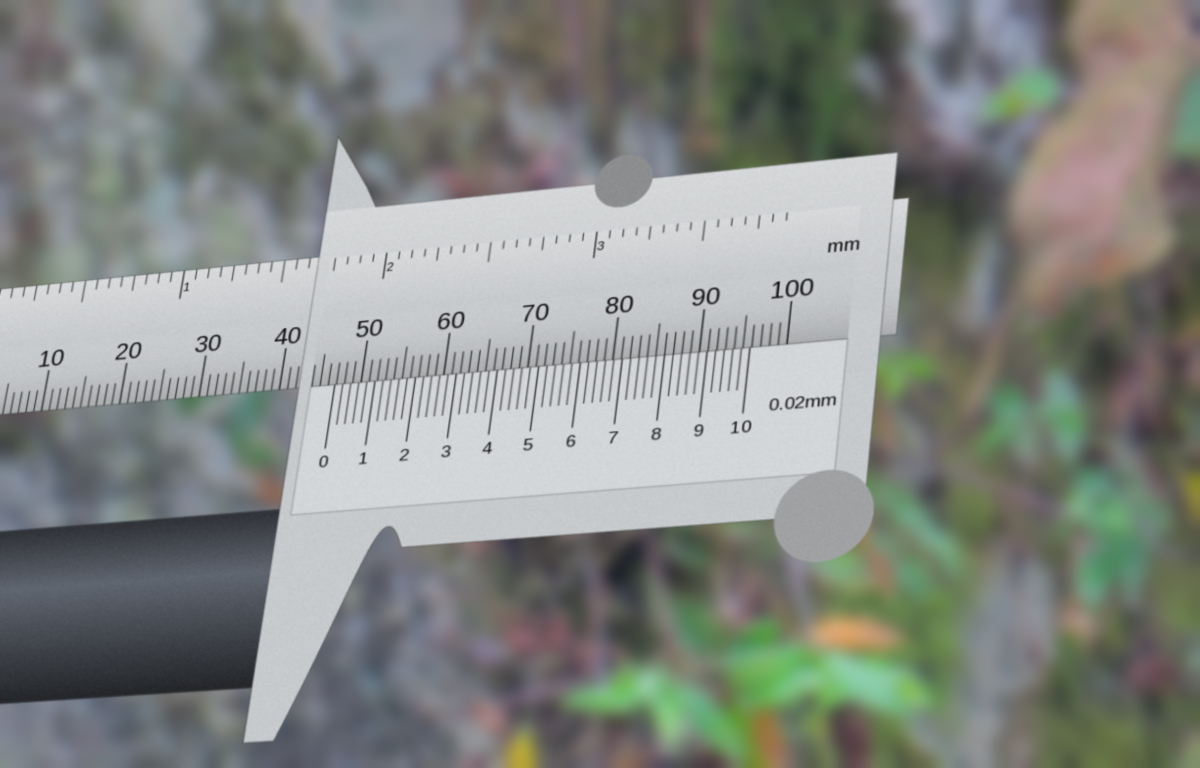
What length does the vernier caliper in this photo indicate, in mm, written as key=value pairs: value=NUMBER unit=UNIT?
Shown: value=46.8 unit=mm
